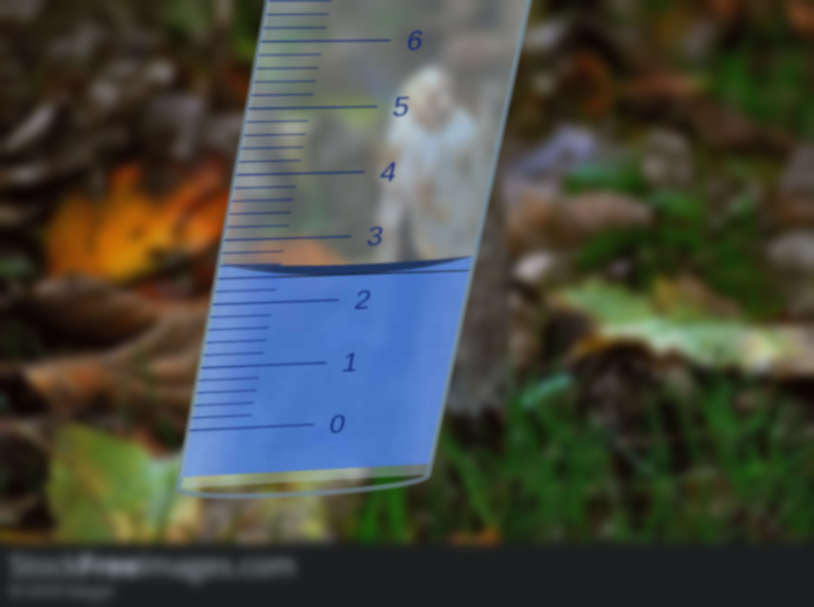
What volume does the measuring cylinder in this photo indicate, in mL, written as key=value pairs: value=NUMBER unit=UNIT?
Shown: value=2.4 unit=mL
